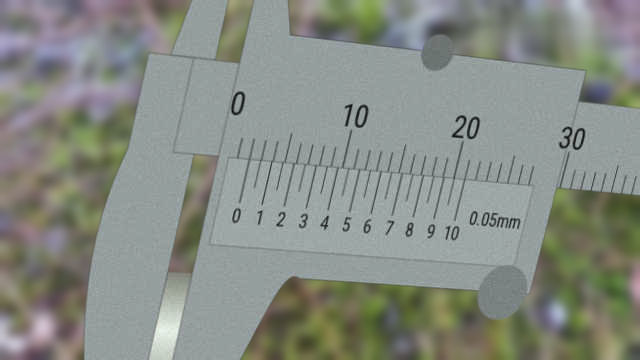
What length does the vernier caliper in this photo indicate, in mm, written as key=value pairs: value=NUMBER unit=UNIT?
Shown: value=2.0 unit=mm
